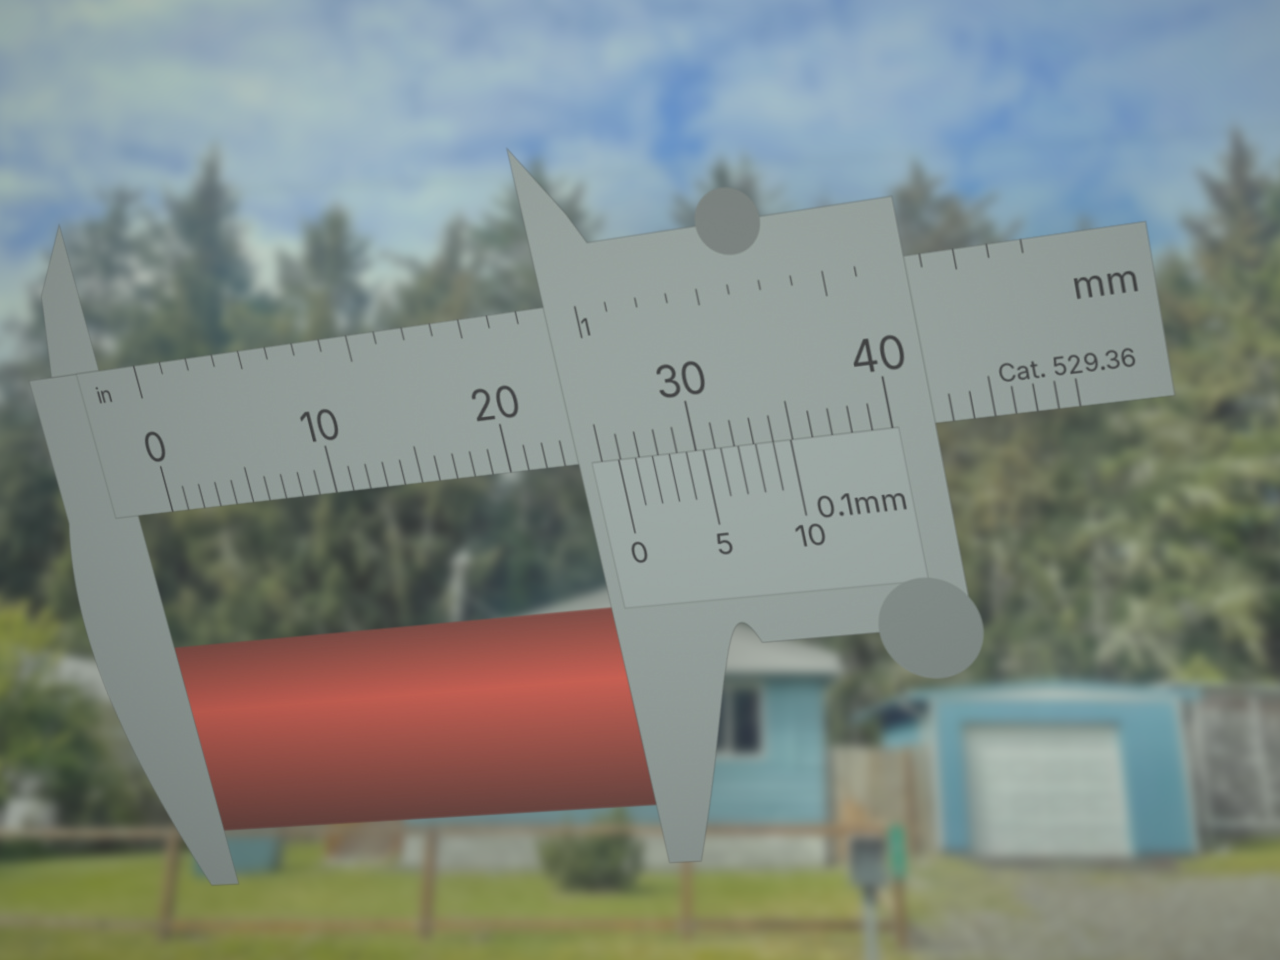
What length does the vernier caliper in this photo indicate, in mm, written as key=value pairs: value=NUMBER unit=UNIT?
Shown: value=25.9 unit=mm
